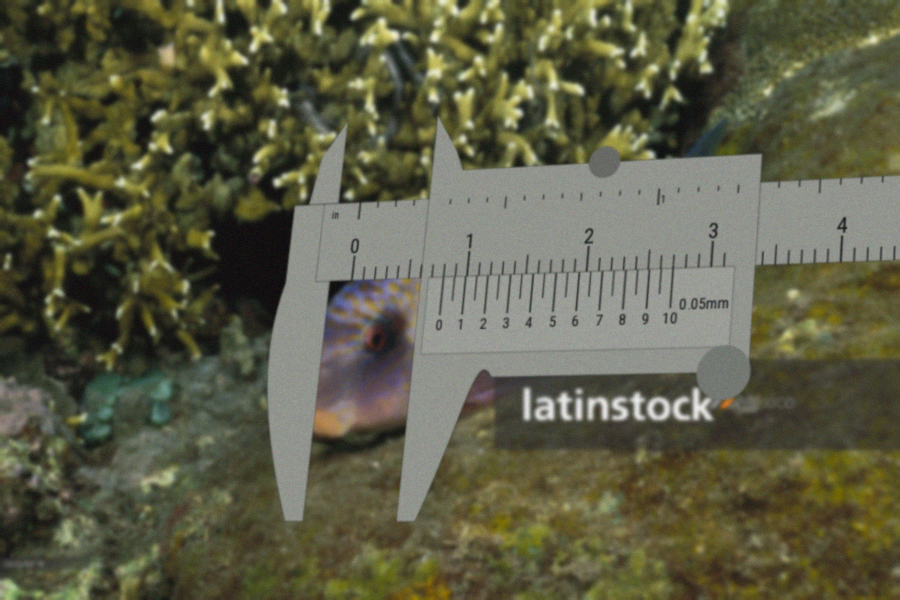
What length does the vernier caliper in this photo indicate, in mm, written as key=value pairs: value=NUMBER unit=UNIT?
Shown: value=8.0 unit=mm
